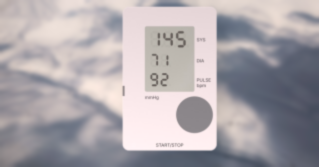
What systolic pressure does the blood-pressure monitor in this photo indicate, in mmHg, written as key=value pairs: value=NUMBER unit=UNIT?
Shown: value=145 unit=mmHg
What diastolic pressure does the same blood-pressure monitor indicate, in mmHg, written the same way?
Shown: value=71 unit=mmHg
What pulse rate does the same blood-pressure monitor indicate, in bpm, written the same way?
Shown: value=92 unit=bpm
